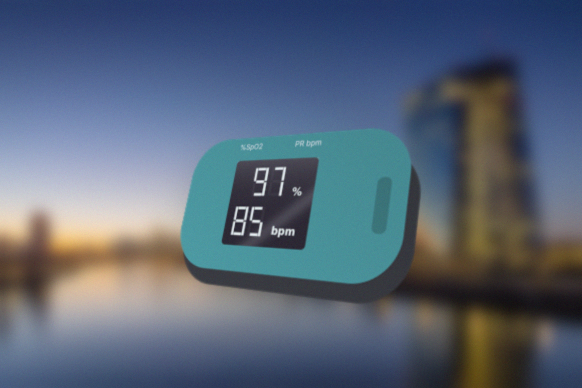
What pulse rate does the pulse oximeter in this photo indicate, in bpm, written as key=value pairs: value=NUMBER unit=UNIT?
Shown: value=85 unit=bpm
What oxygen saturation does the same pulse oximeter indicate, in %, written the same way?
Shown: value=97 unit=%
